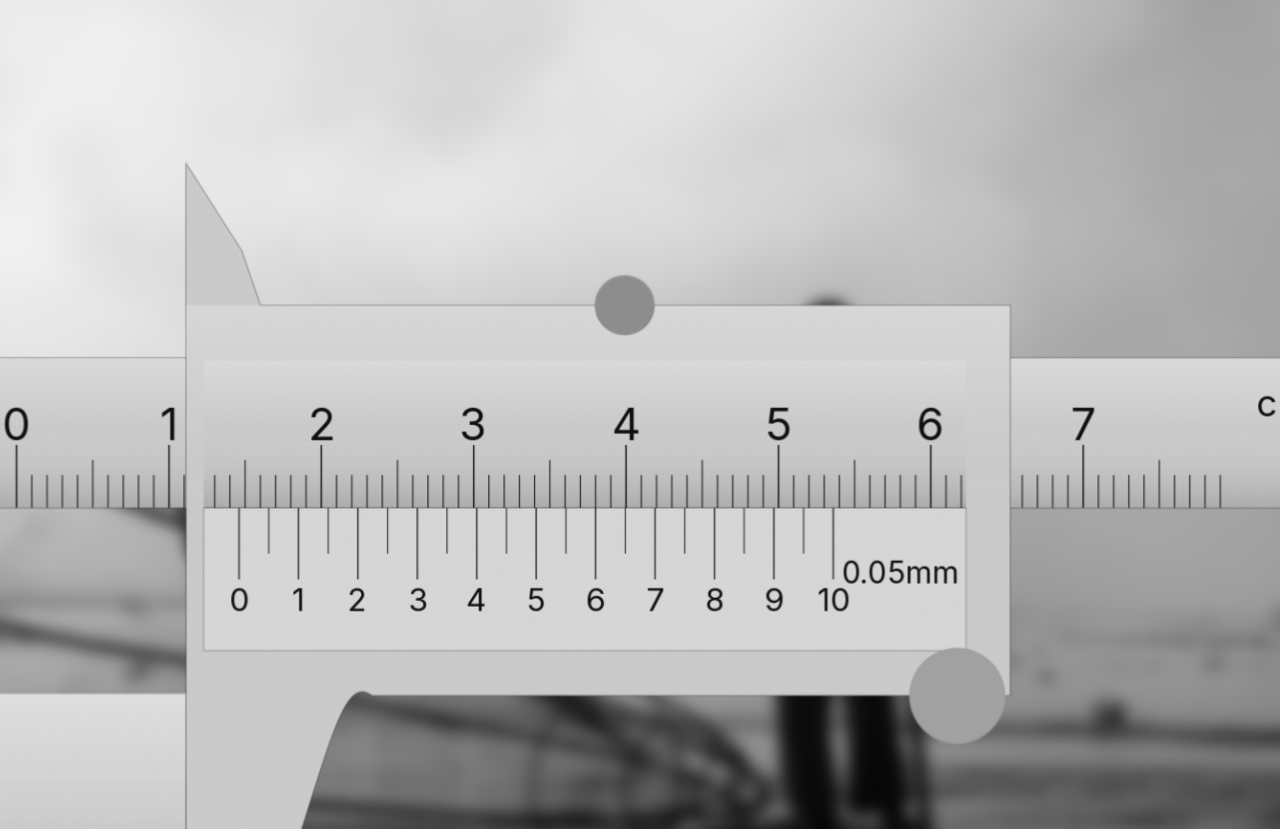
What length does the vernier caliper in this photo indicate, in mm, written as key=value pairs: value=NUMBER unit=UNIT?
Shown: value=14.6 unit=mm
